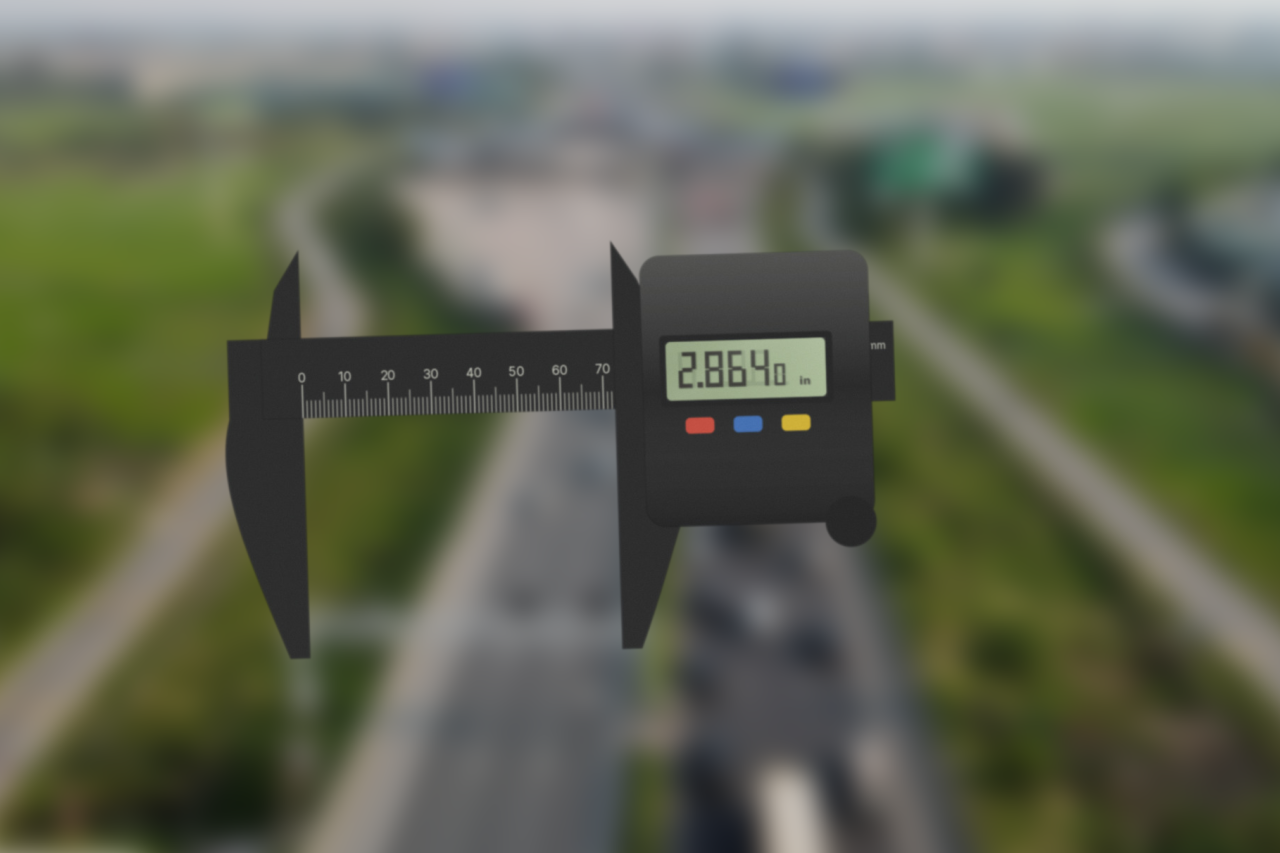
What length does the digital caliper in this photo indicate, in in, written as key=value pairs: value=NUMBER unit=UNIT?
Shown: value=2.8640 unit=in
